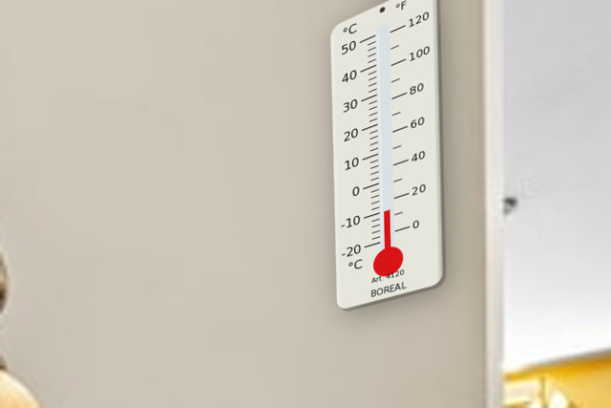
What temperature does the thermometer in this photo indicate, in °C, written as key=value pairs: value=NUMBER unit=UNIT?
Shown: value=-10 unit=°C
